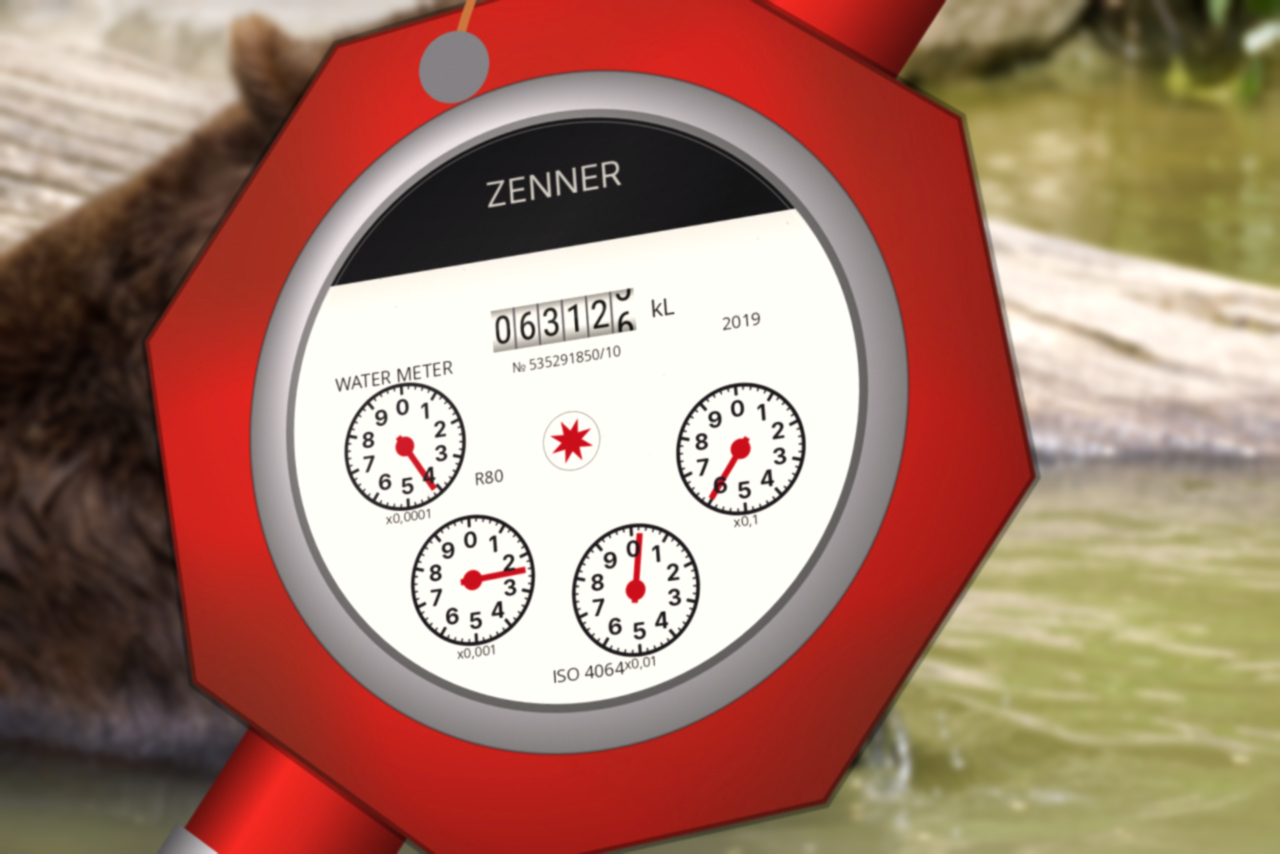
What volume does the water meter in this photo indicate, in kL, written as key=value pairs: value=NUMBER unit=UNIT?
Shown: value=63125.6024 unit=kL
